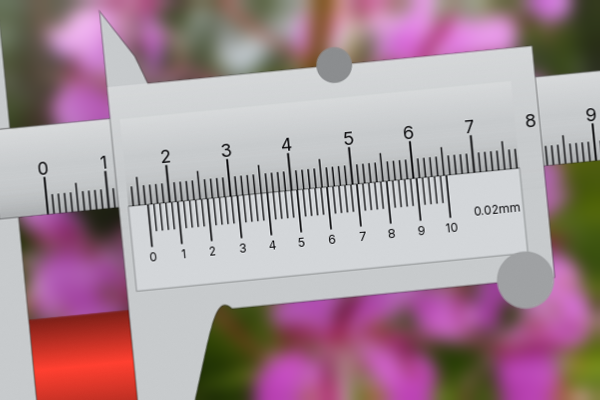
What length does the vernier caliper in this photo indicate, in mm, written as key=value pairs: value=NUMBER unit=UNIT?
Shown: value=16.4 unit=mm
